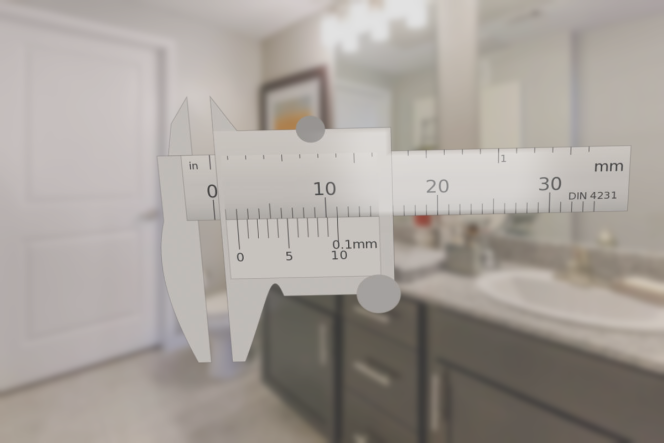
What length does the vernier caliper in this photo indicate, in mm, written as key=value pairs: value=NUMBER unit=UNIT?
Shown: value=2.0 unit=mm
